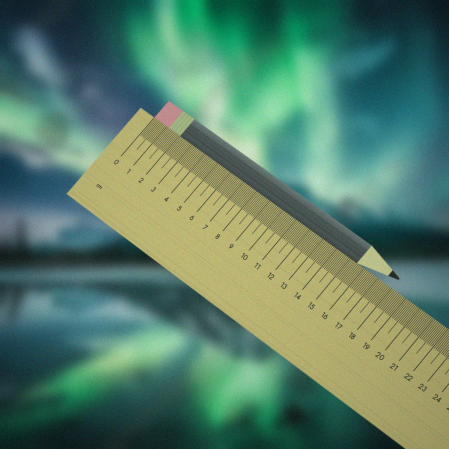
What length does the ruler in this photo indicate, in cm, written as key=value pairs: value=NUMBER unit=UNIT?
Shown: value=18 unit=cm
